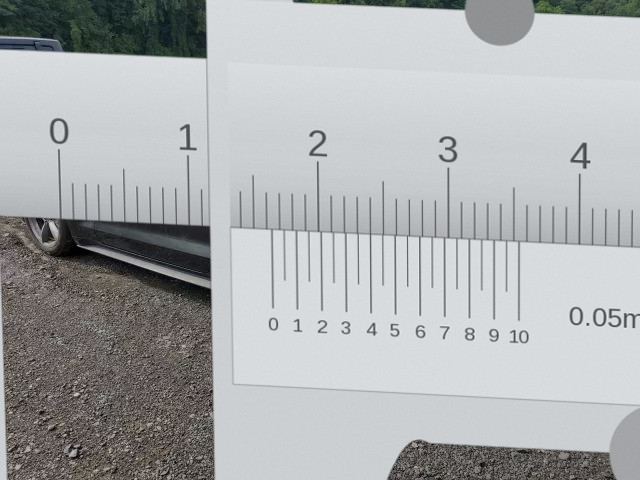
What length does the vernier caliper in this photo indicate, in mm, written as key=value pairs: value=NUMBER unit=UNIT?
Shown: value=16.4 unit=mm
